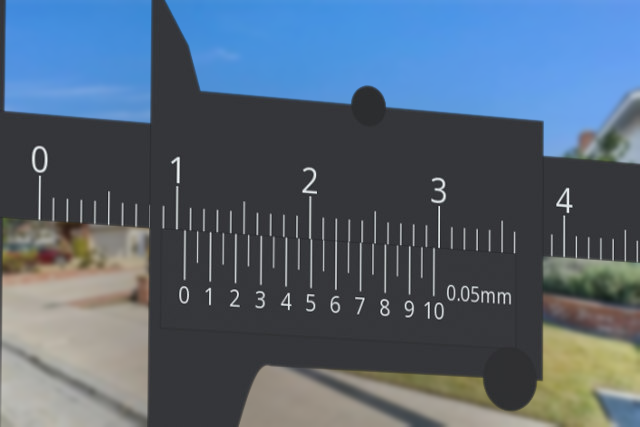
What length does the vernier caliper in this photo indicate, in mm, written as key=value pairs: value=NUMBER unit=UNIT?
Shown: value=10.6 unit=mm
